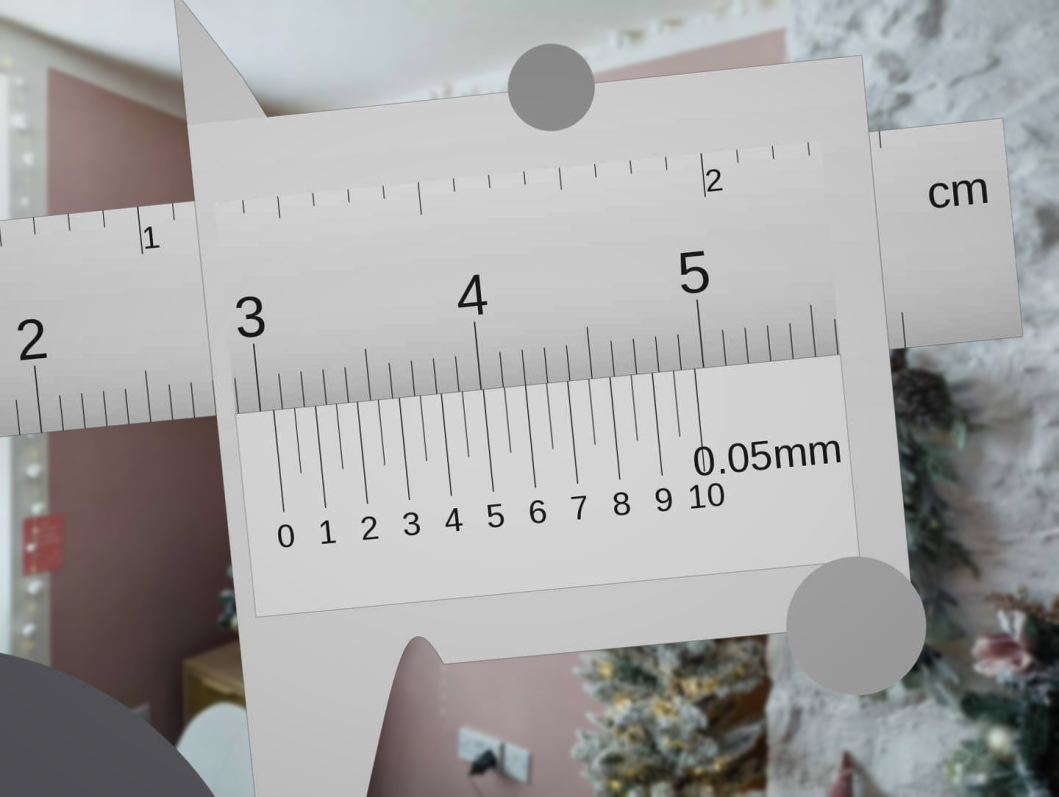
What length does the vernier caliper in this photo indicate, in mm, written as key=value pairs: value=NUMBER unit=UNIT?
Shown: value=30.60 unit=mm
